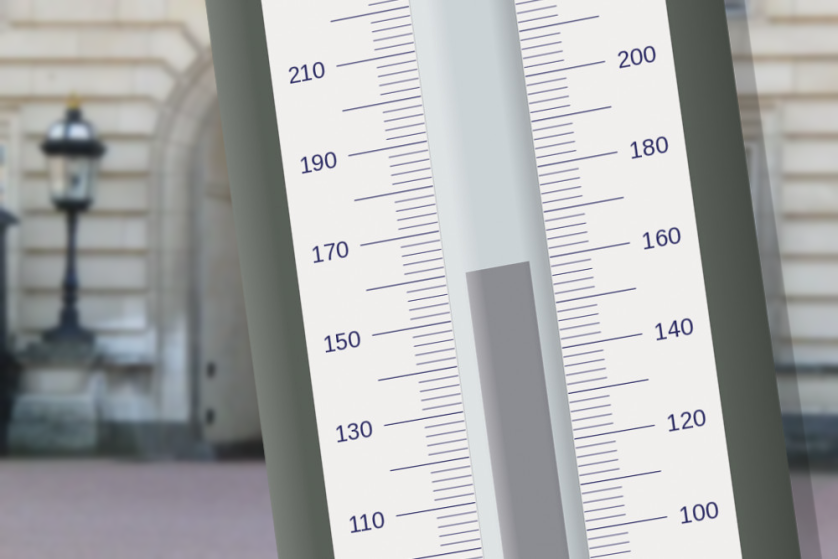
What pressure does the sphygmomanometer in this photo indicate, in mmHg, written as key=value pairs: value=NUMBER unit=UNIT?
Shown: value=160 unit=mmHg
